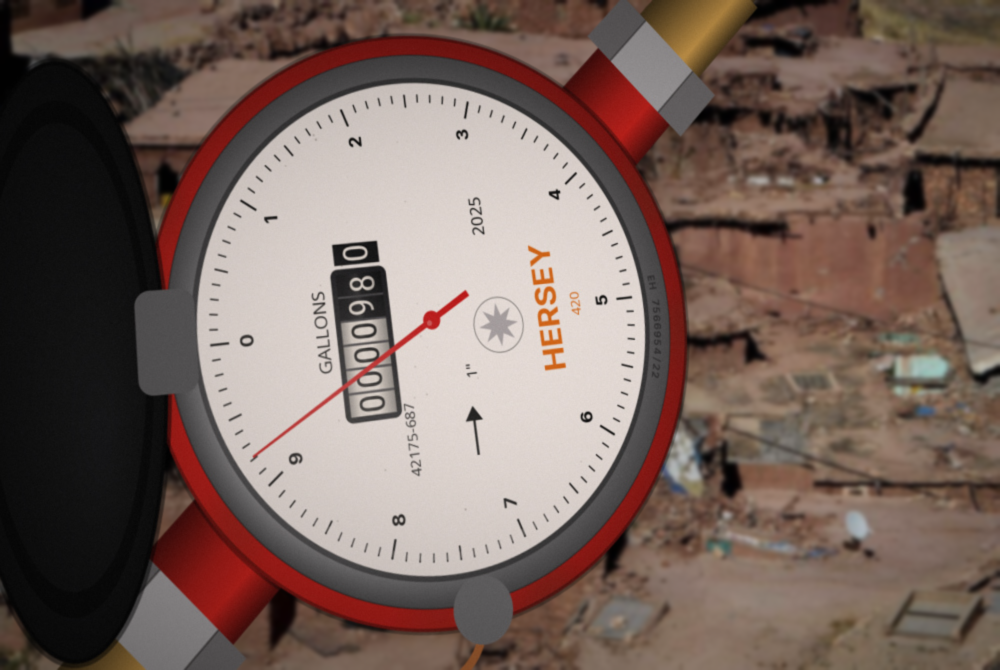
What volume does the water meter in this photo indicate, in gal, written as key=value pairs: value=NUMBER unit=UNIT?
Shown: value=979.2 unit=gal
